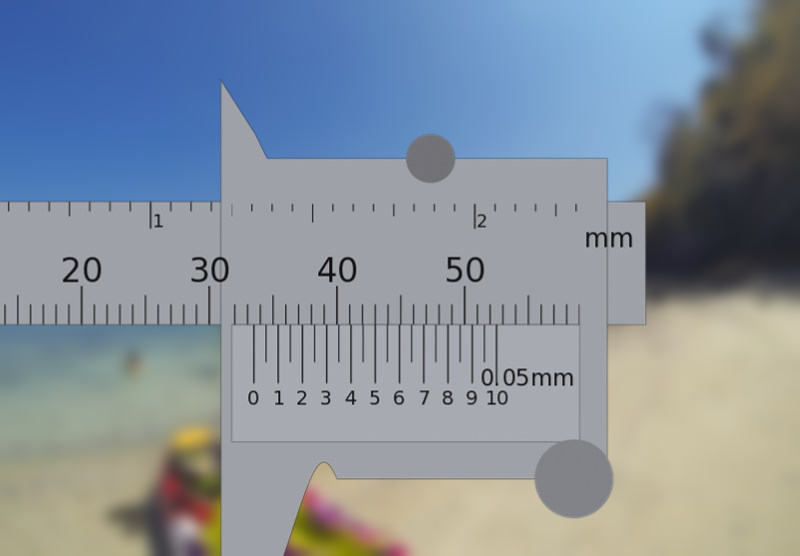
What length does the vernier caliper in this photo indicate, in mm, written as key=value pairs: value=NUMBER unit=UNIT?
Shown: value=33.5 unit=mm
